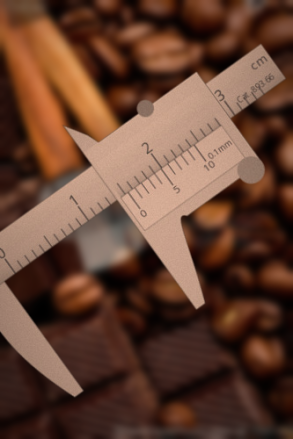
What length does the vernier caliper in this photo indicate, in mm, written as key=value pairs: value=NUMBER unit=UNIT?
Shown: value=15.4 unit=mm
